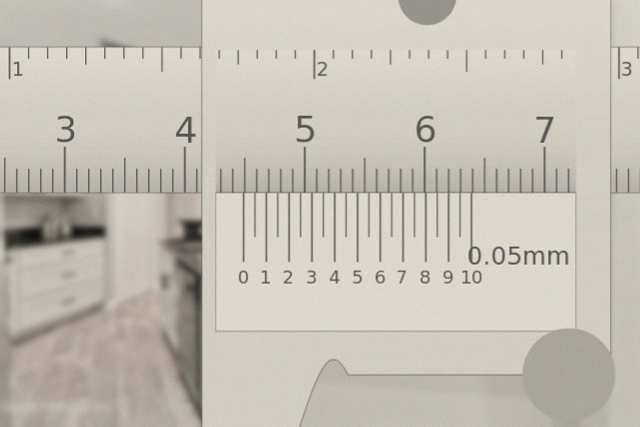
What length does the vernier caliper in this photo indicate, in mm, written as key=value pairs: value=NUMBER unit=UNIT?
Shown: value=44.9 unit=mm
